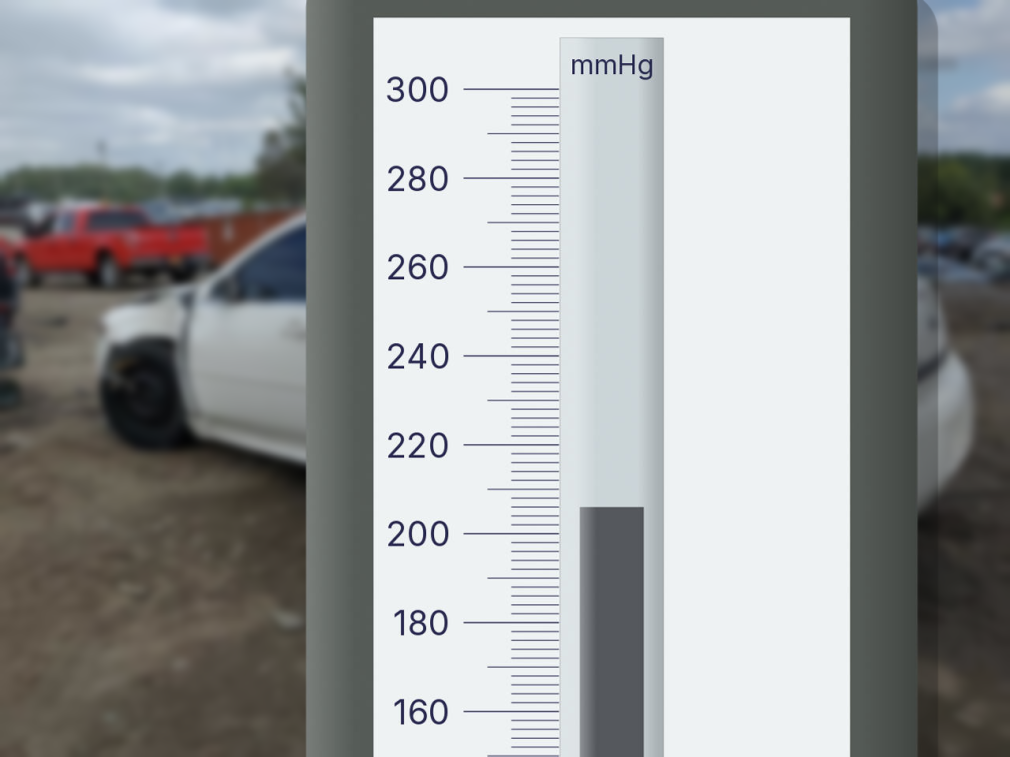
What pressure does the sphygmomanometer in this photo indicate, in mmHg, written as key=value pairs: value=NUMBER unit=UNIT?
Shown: value=206 unit=mmHg
